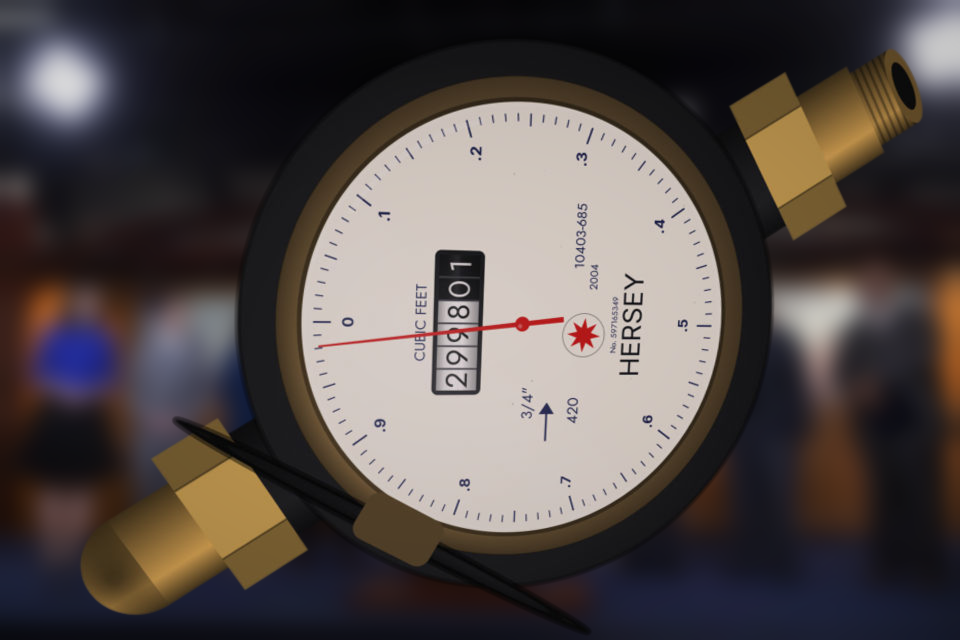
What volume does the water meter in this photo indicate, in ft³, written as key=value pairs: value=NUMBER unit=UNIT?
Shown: value=299800.98 unit=ft³
